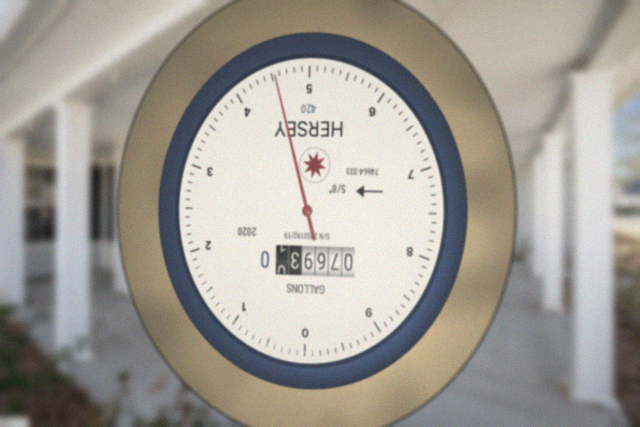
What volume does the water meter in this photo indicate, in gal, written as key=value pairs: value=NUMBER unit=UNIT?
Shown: value=769304.5 unit=gal
